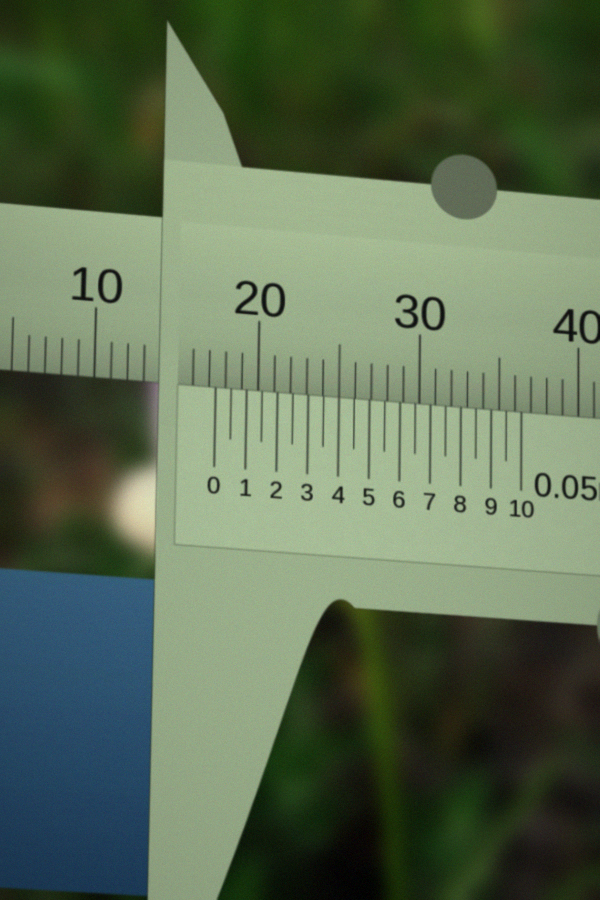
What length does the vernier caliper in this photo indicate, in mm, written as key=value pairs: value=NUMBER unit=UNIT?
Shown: value=17.4 unit=mm
